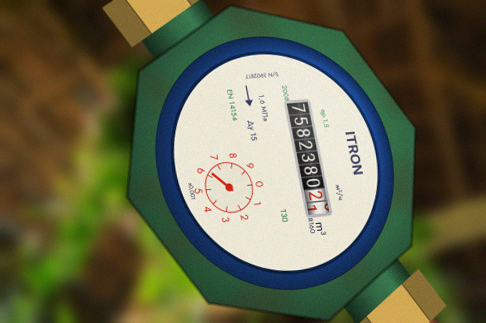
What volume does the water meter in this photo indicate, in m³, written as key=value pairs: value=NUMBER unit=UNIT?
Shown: value=7582380.206 unit=m³
